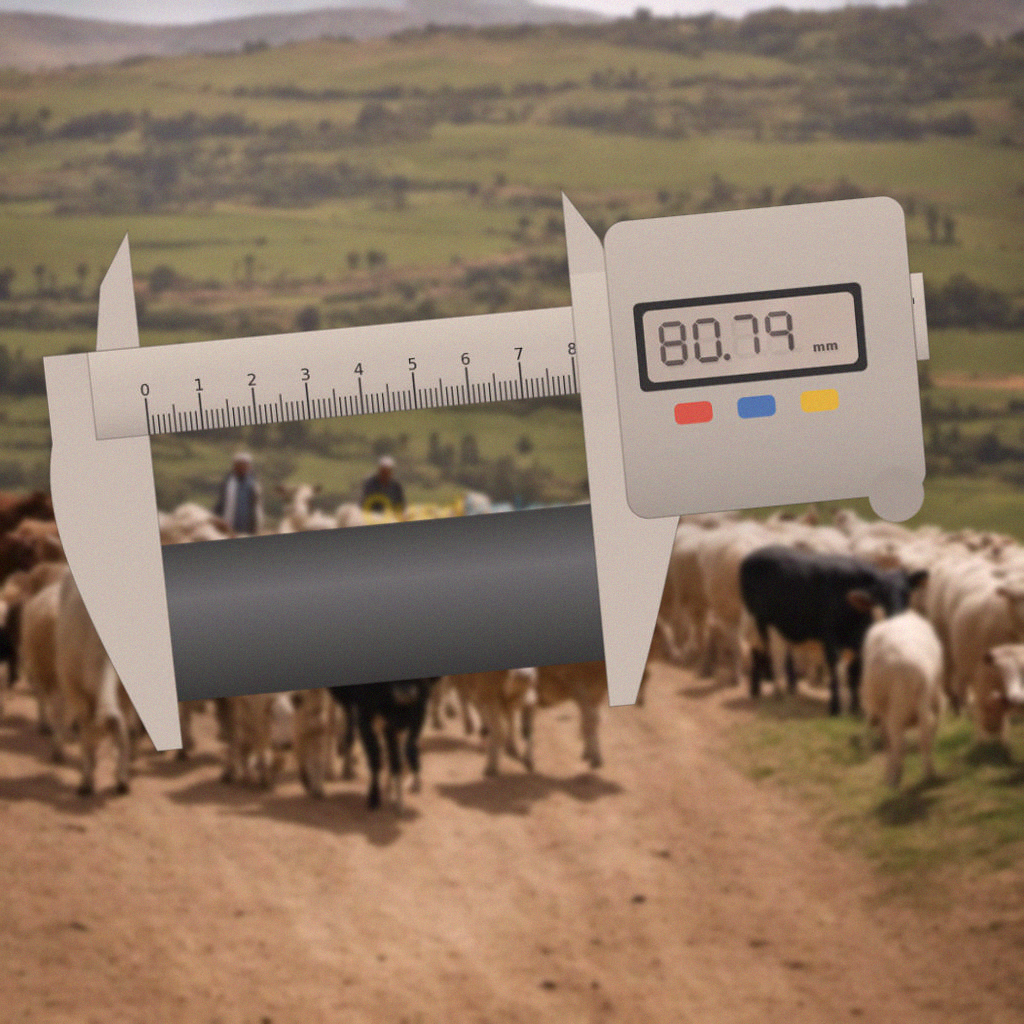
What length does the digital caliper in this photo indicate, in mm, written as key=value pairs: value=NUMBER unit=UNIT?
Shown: value=80.79 unit=mm
